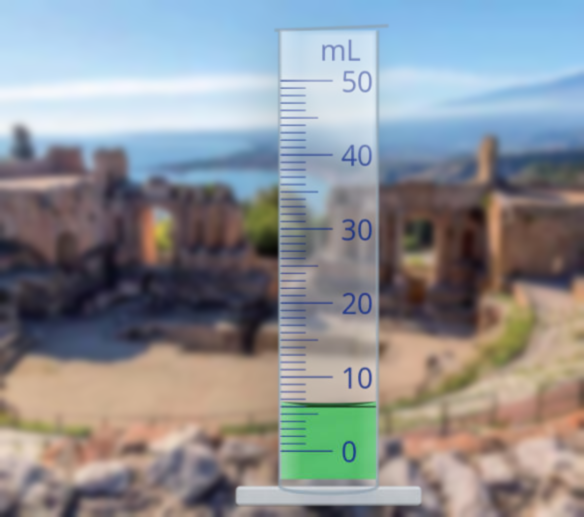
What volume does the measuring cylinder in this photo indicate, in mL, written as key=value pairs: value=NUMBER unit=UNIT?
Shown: value=6 unit=mL
